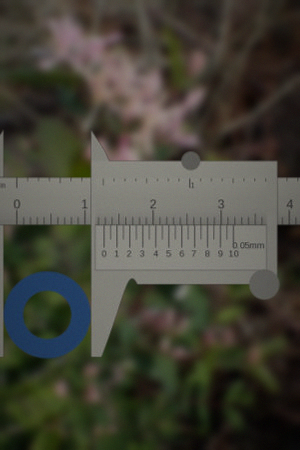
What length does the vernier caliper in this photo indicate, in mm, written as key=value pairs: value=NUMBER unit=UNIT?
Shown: value=12.8 unit=mm
